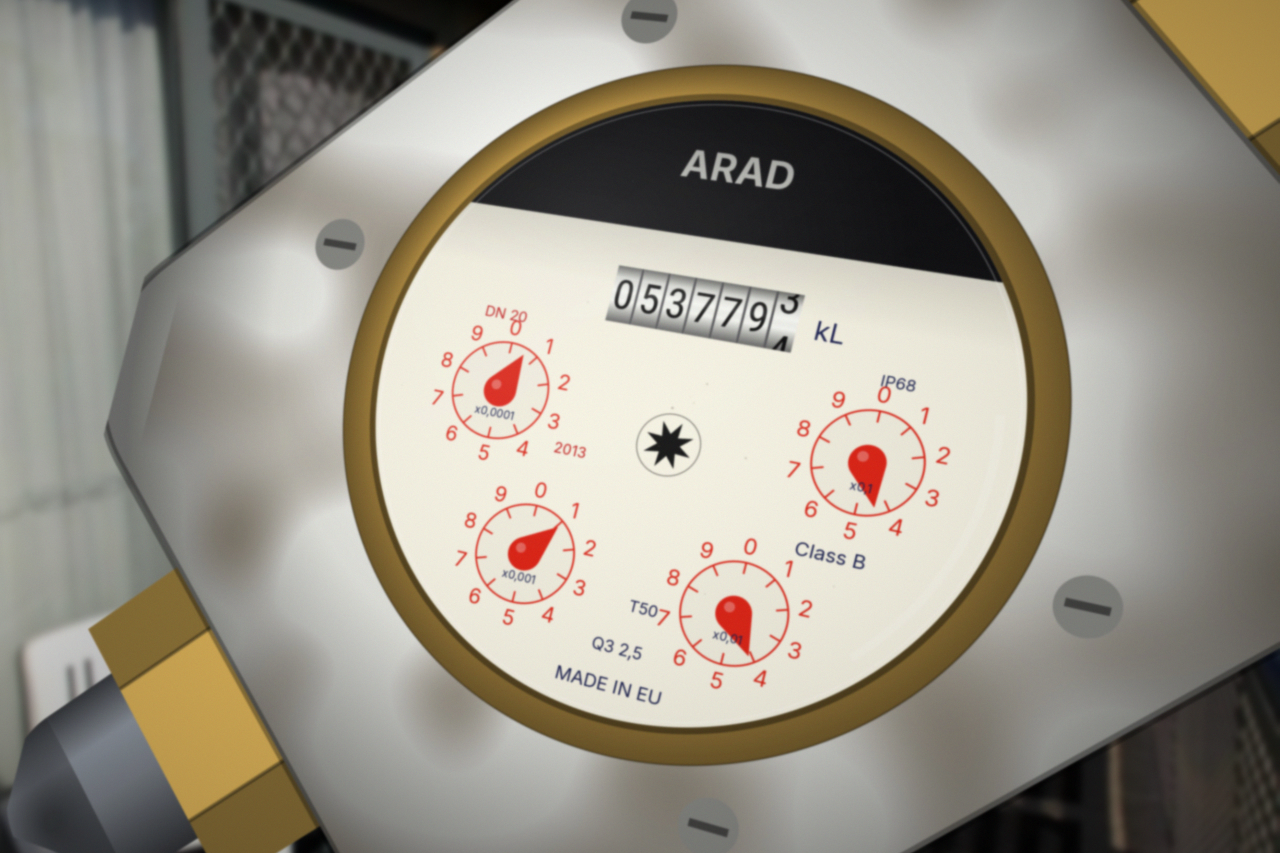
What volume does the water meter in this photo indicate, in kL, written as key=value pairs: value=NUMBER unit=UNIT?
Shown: value=537793.4410 unit=kL
